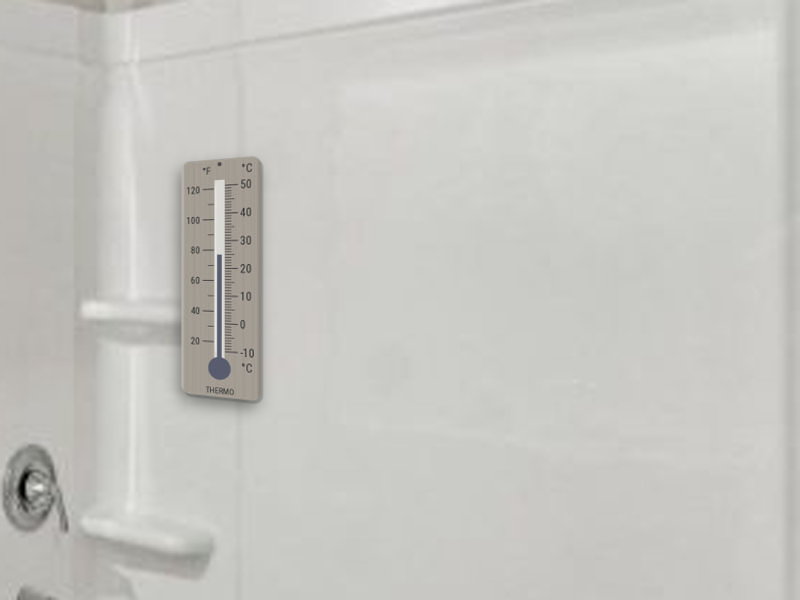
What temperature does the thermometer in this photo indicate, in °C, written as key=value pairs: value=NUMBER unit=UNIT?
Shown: value=25 unit=°C
